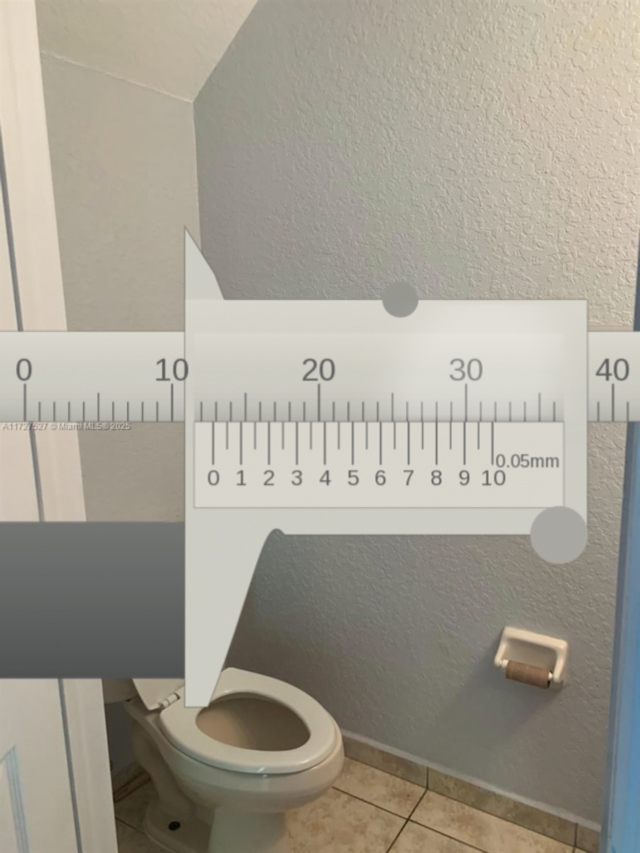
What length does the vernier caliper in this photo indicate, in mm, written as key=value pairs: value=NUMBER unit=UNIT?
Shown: value=12.8 unit=mm
